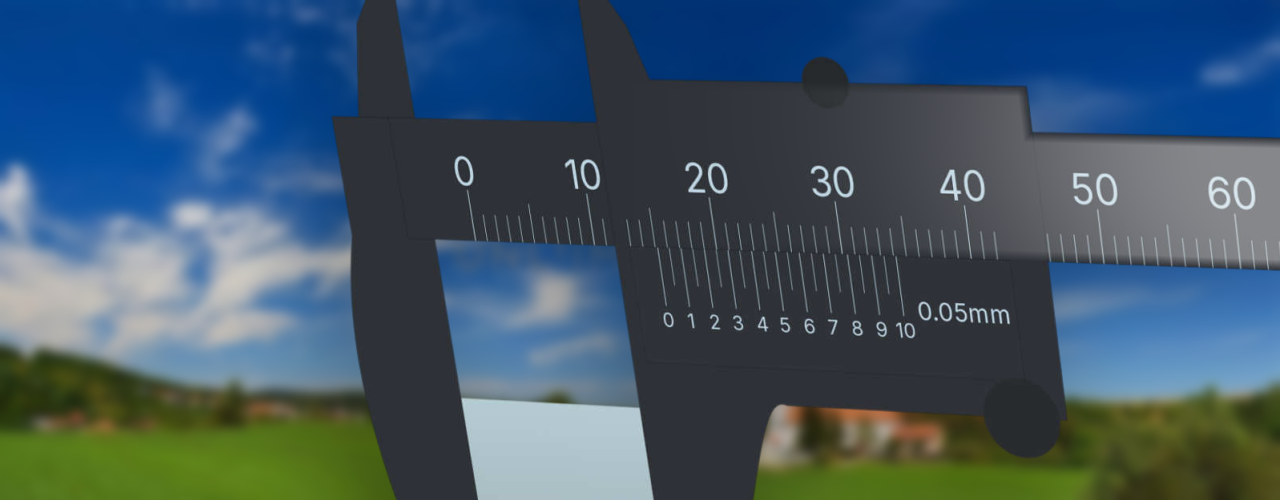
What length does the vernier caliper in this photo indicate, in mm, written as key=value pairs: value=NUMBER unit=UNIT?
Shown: value=15.2 unit=mm
